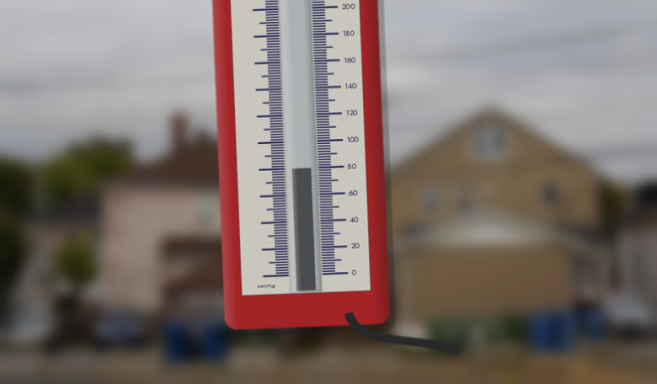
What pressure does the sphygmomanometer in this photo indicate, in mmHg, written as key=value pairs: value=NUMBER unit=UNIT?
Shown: value=80 unit=mmHg
